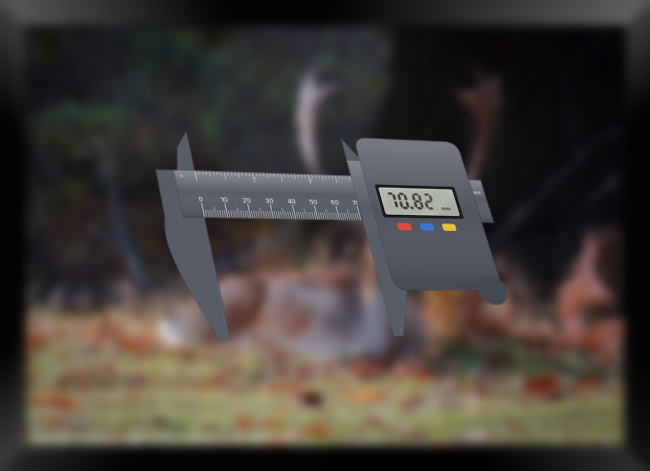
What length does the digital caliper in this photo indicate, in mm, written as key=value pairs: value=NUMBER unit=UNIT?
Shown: value=70.82 unit=mm
